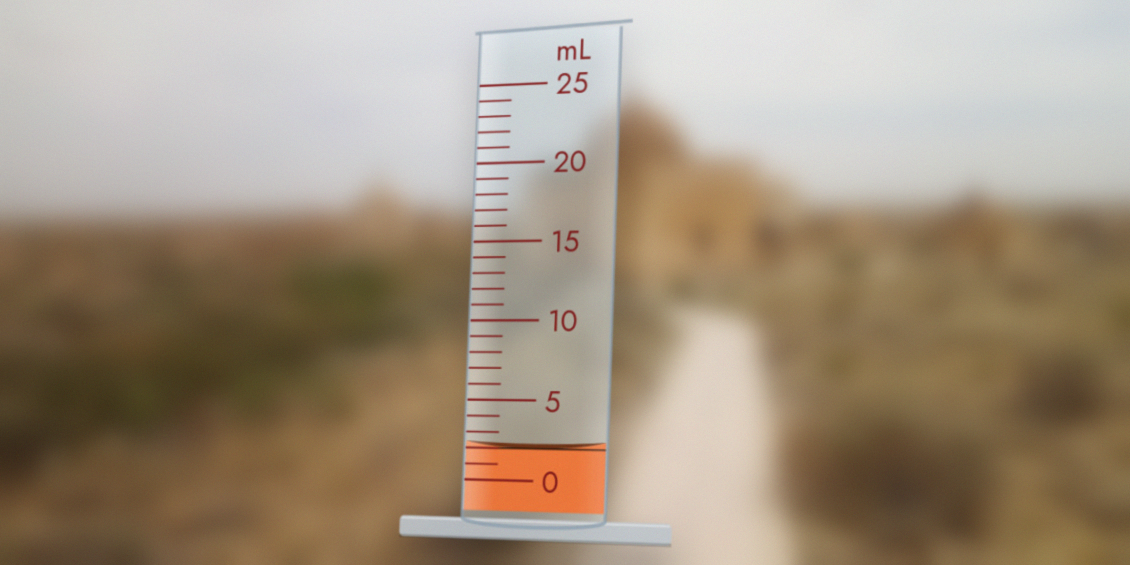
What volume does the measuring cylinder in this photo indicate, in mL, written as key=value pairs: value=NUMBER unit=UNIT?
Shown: value=2 unit=mL
